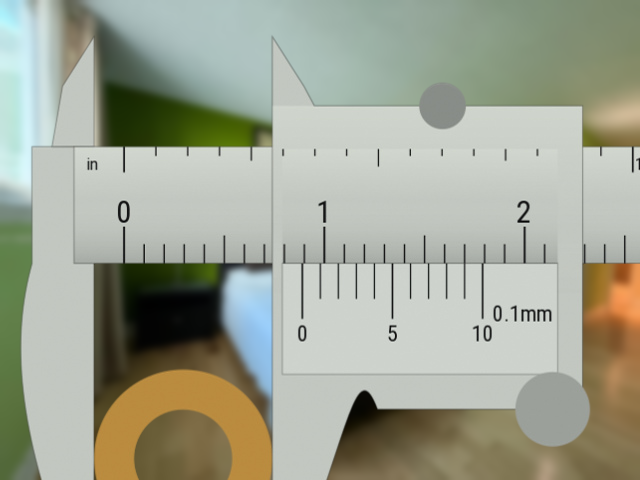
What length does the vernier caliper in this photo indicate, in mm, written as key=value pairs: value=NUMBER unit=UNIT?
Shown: value=8.9 unit=mm
